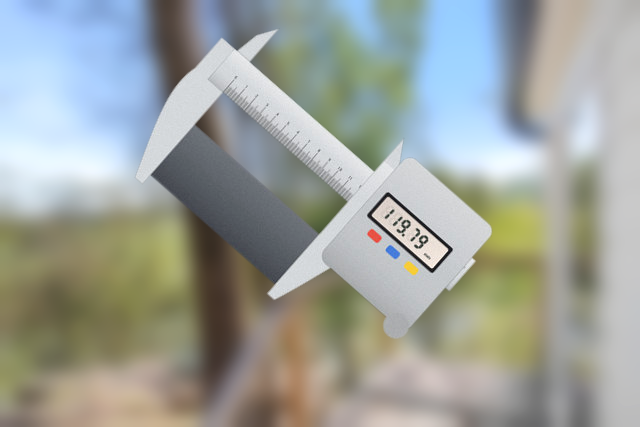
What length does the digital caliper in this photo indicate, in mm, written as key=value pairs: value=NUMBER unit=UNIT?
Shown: value=119.79 unit=mm
